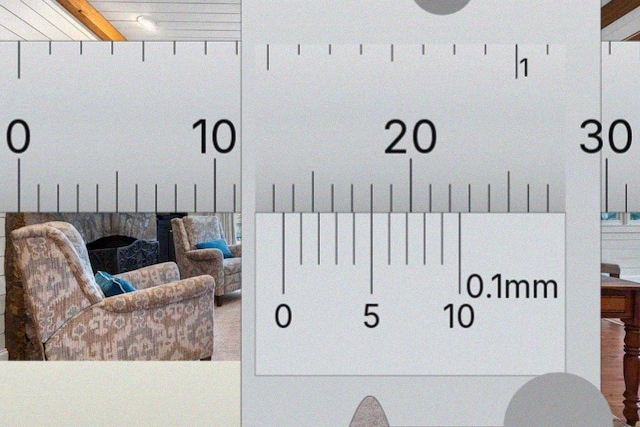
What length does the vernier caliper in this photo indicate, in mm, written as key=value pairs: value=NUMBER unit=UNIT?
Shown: value=13.5 unit=mm
